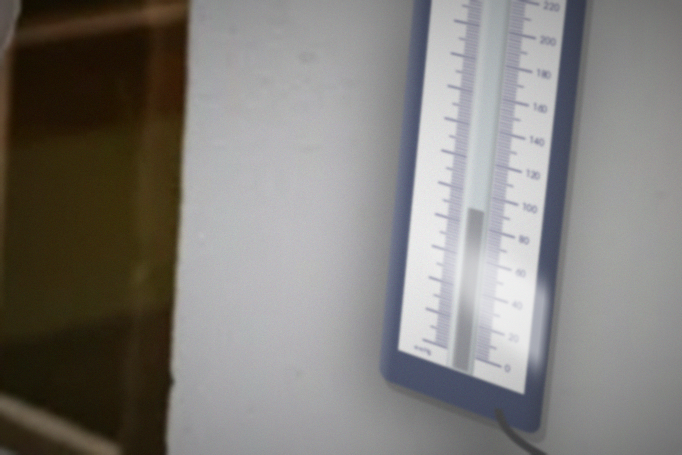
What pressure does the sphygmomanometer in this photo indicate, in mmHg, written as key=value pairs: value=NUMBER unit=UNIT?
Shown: value=90 unit=mmHg
